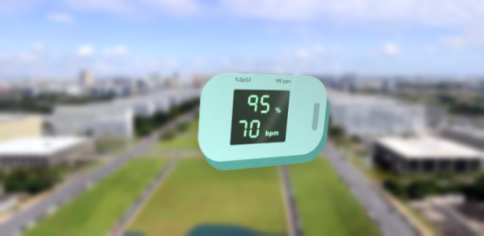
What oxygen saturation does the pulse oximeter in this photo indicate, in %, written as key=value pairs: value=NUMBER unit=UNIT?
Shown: value=95 unit=%
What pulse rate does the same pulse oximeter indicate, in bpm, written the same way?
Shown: value=70 unit=bpm
